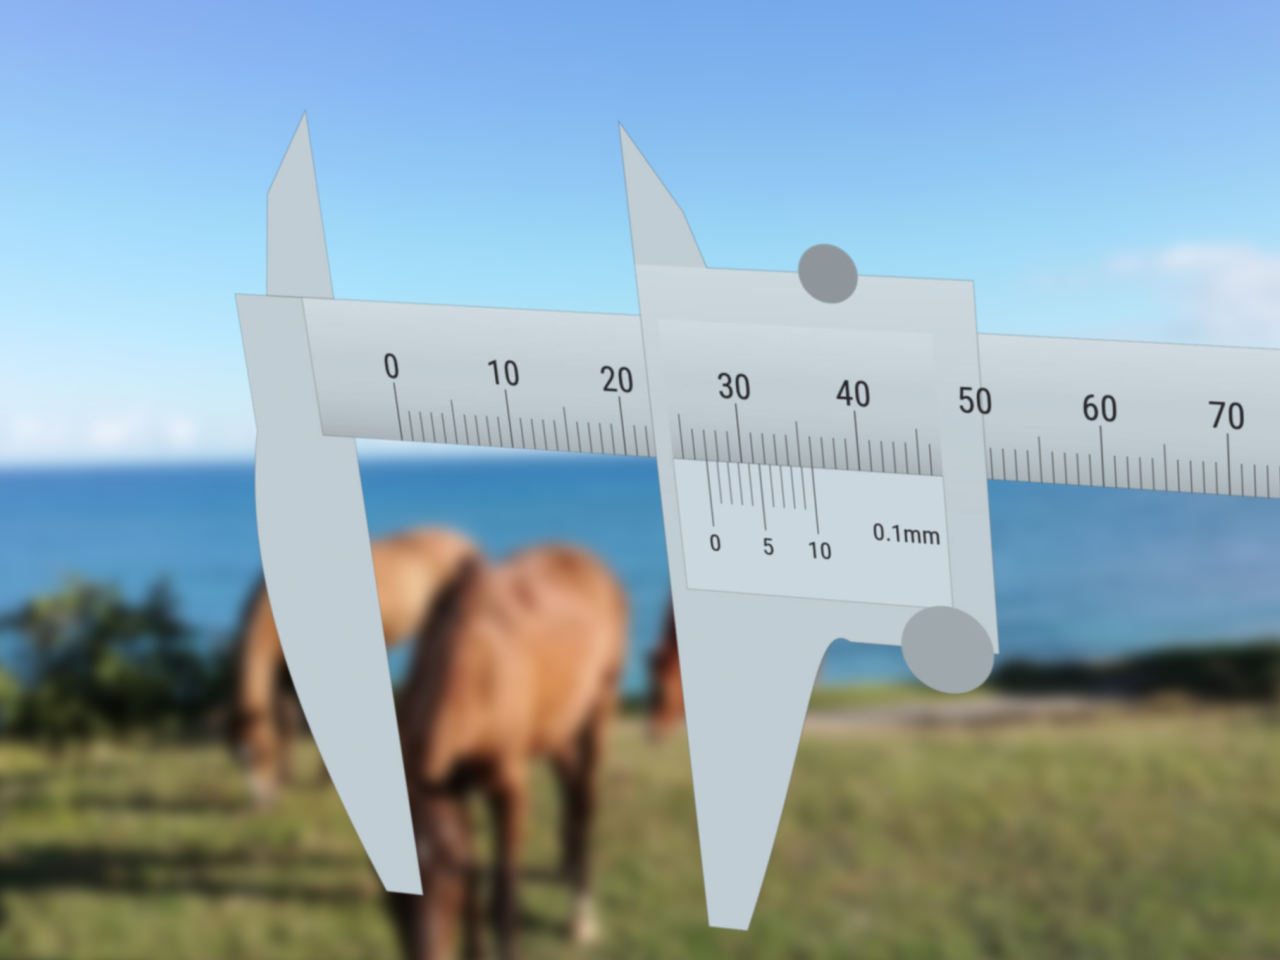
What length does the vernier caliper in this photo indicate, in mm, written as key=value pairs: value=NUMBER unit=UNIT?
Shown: value=27.0 unit=mm
